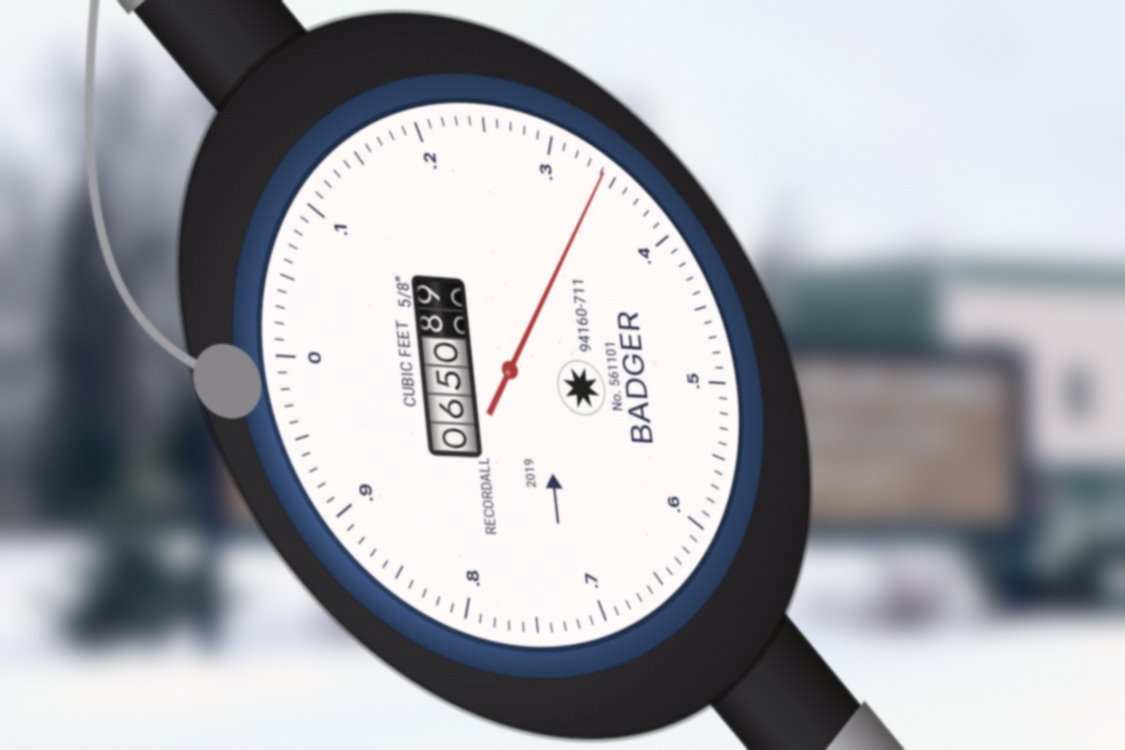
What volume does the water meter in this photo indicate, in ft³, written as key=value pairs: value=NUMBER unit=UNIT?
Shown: value=65089.34 unit=ft³
